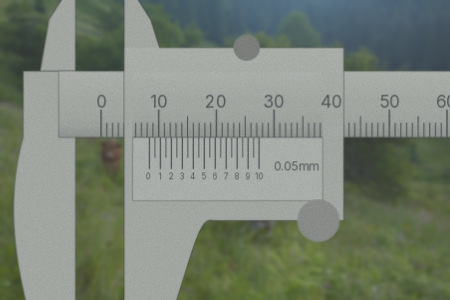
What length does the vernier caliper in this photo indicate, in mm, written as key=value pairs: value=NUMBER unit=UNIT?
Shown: value=8.4 unit=mm
